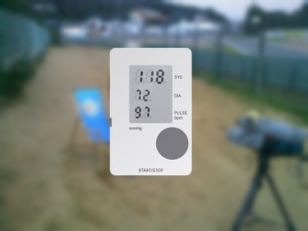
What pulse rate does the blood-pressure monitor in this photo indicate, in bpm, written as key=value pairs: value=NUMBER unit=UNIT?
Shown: value=97 unit=bpm
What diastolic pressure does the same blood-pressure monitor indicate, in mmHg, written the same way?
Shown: value=72 unit=mmHg
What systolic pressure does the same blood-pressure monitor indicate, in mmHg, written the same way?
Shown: value=118 unit=mmHg
